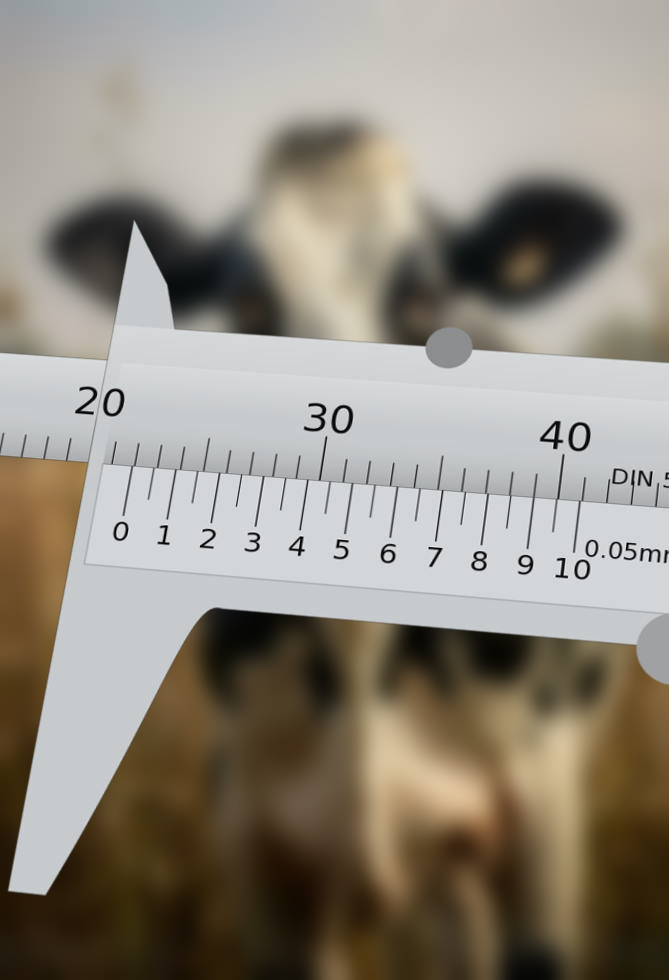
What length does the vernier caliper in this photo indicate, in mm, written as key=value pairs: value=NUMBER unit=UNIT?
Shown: value=21.90 unit=mm
